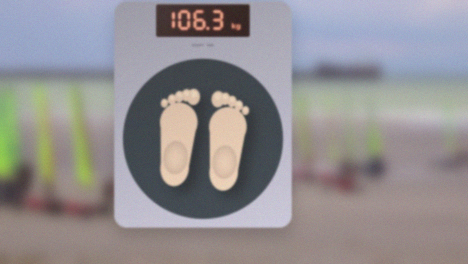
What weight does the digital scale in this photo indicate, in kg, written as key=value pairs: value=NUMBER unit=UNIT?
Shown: value=106.3 unit=kg
